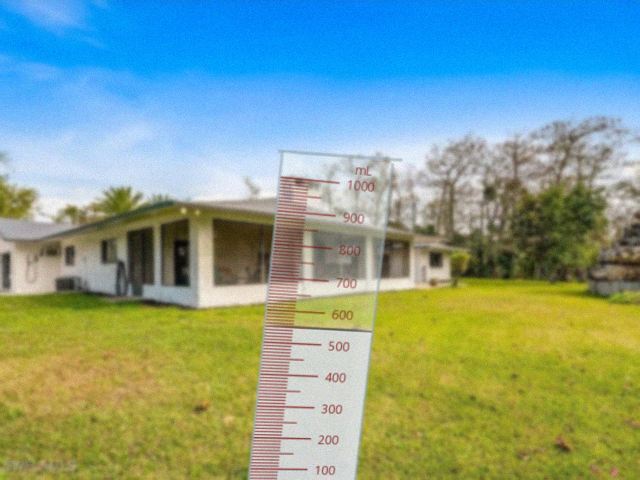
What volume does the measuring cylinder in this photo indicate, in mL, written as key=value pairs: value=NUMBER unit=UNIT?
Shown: value=550 unit=mL
